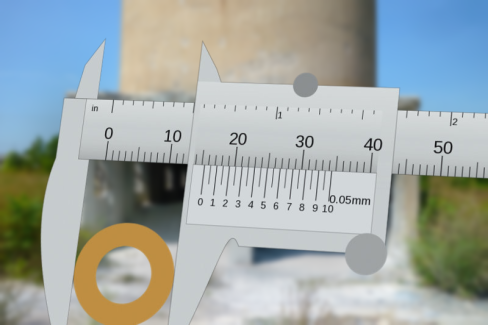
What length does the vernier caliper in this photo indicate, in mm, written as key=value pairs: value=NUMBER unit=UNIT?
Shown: value=15.4 unit=mm
